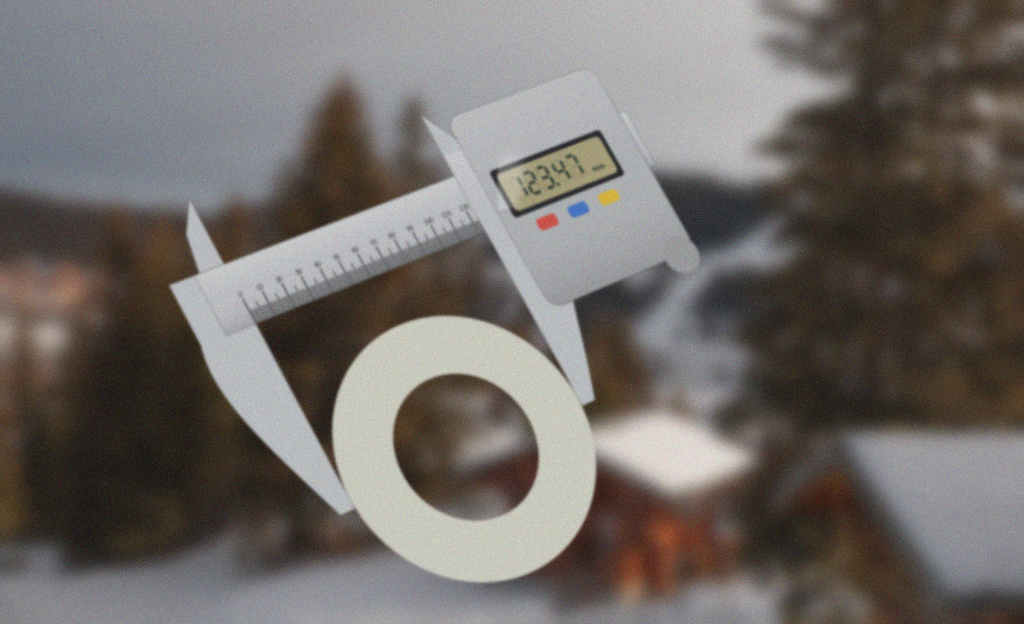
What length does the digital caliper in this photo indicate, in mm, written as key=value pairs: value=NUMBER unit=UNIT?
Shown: value=123.47 unit=mm
